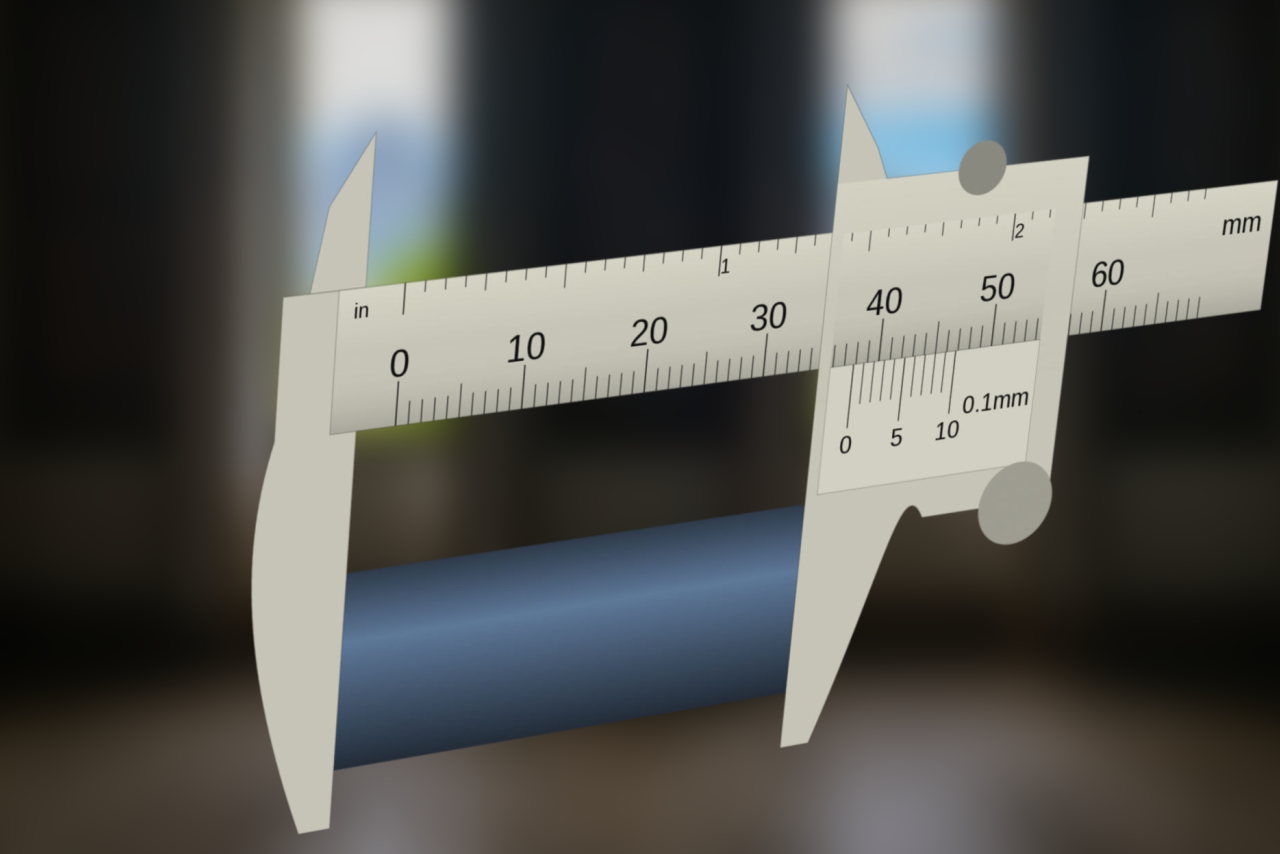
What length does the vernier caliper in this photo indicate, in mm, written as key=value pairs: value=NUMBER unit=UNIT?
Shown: value=37.8 unit=mm
